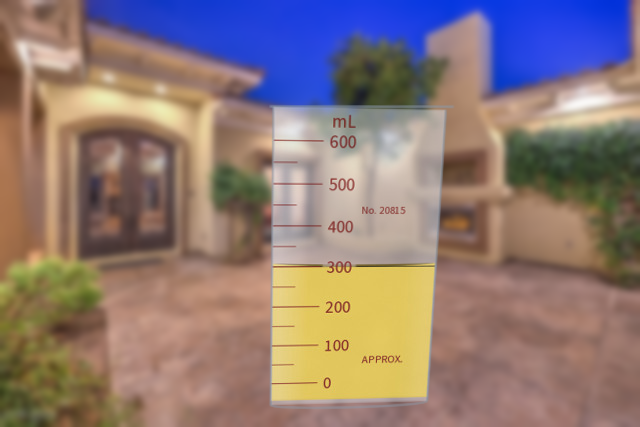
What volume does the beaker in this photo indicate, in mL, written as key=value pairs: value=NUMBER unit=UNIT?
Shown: value=300 unit=mL
